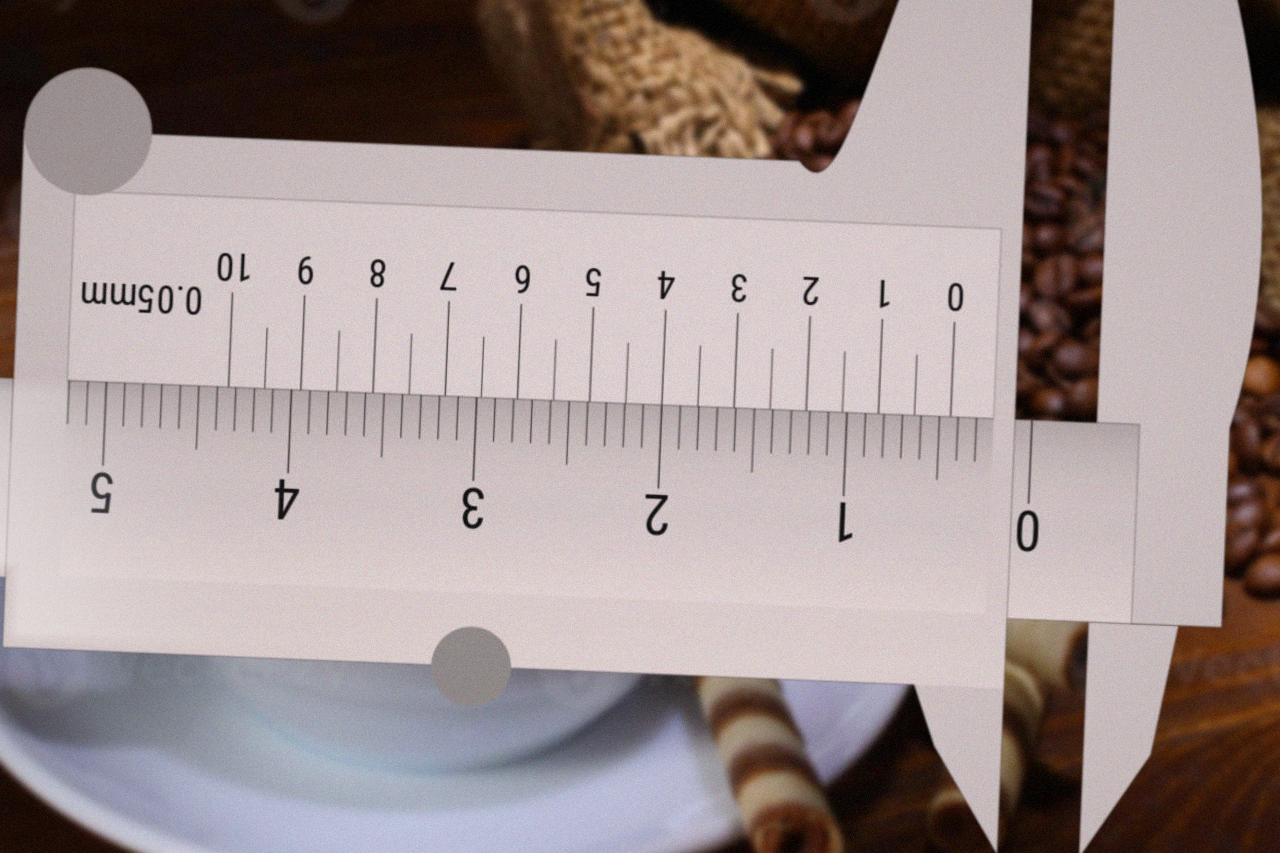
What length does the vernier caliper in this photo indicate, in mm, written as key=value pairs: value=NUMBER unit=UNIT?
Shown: value=4.4 unit=mm
